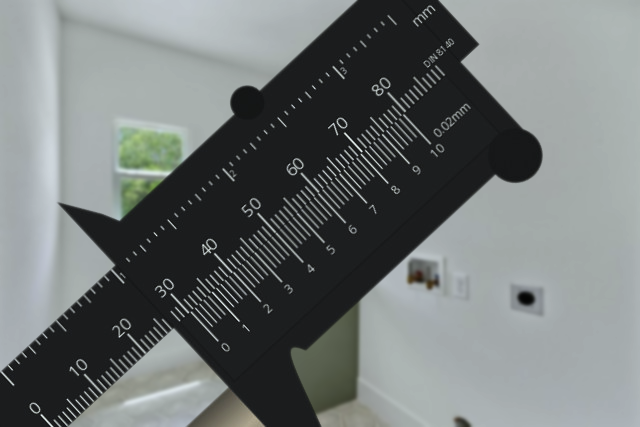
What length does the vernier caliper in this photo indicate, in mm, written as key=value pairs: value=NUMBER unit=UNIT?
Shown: value=30.4 unit=mm
